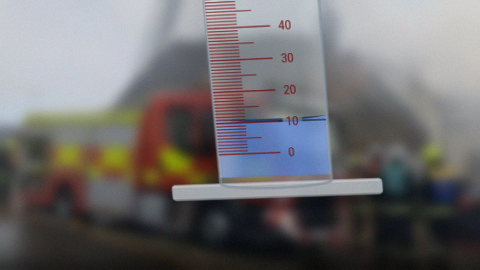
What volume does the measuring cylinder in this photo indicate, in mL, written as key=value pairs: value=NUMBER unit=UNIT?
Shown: value=10 unit=mL
